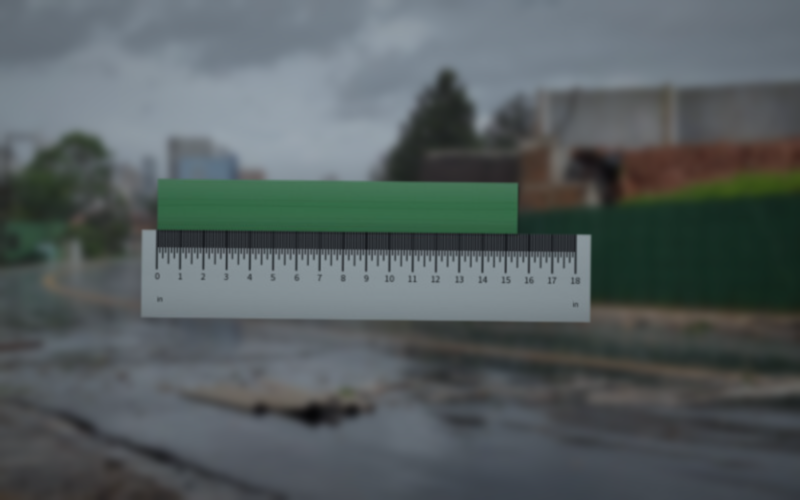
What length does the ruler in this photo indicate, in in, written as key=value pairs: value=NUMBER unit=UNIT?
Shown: value=15.5 unit=in
